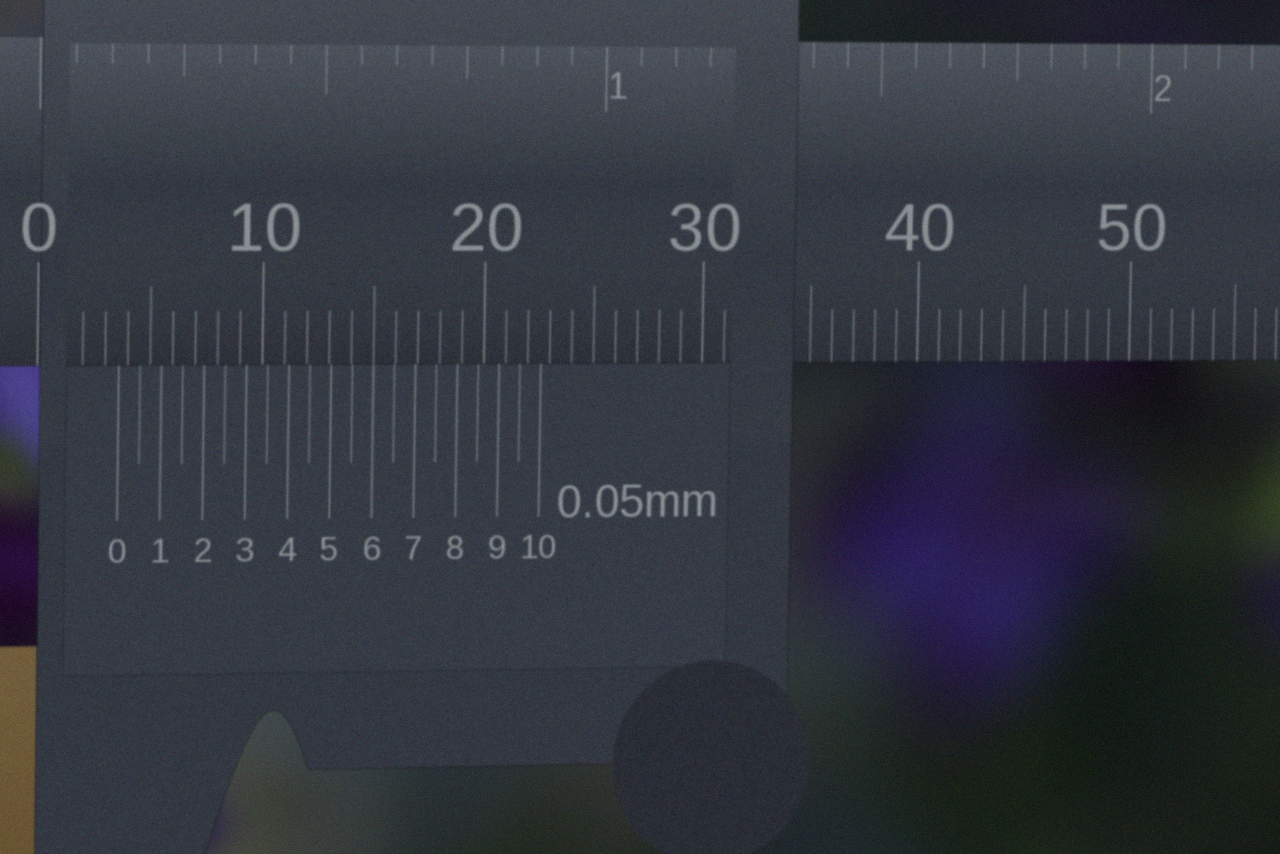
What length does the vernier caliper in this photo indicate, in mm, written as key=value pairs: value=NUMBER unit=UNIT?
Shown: value=3.6 unit=mm
